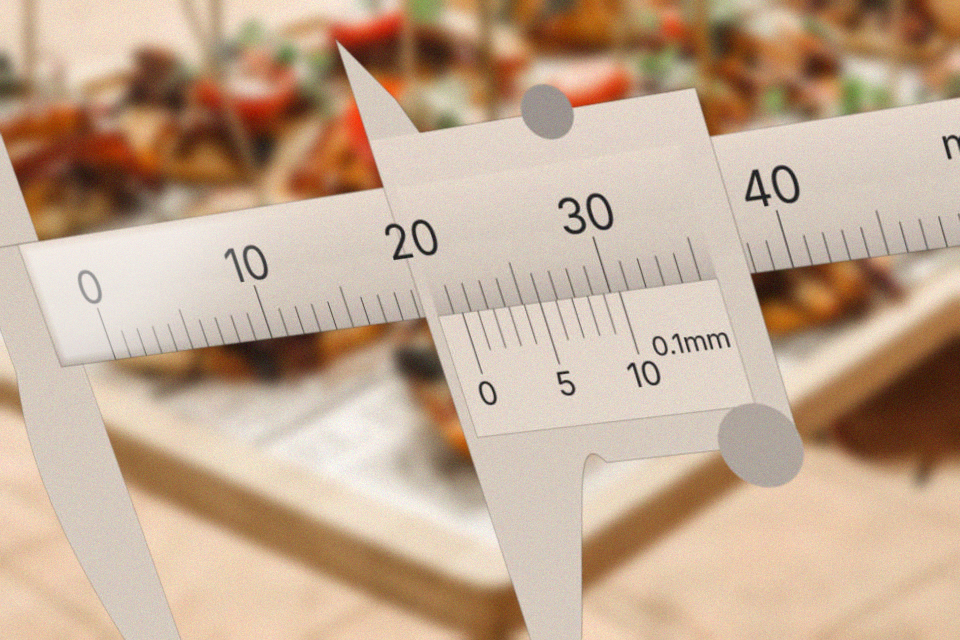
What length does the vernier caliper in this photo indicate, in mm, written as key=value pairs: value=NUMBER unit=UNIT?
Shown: value=21.5 unit=mm
